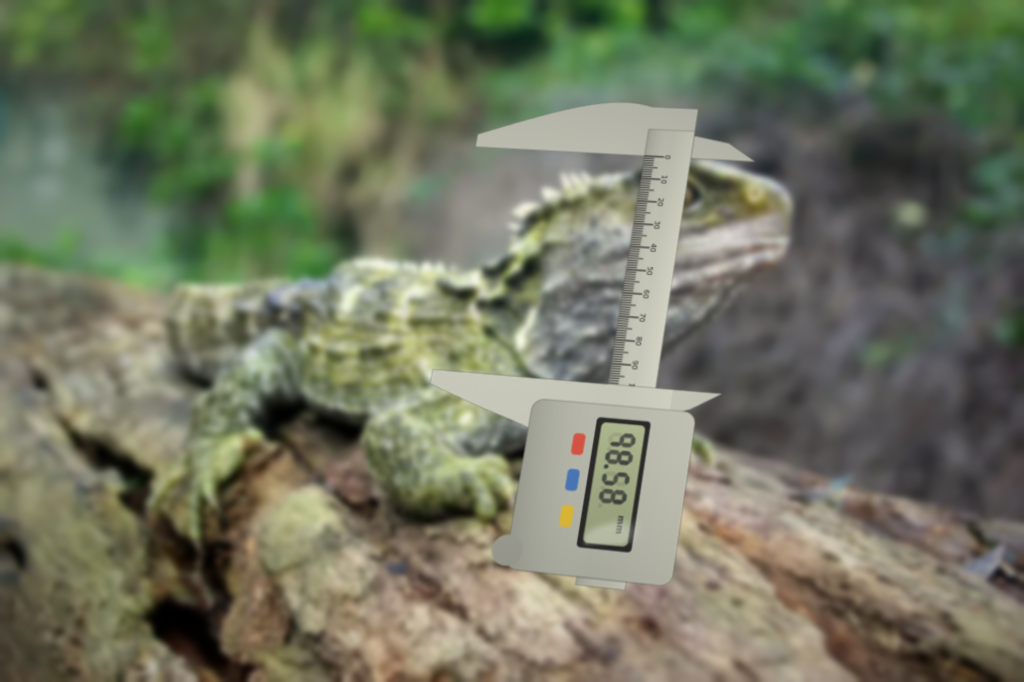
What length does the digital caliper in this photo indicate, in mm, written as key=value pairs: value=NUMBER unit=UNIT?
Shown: value=98.58 unit=mm
